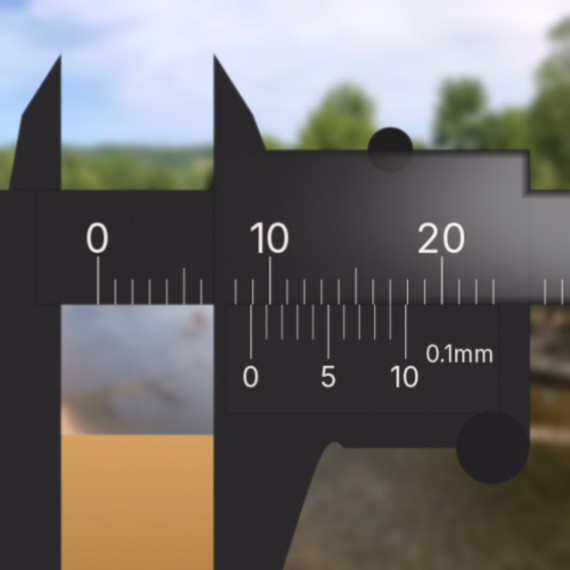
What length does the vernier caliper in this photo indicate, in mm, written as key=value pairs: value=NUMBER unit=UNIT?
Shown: value=8.9 unit=mm
